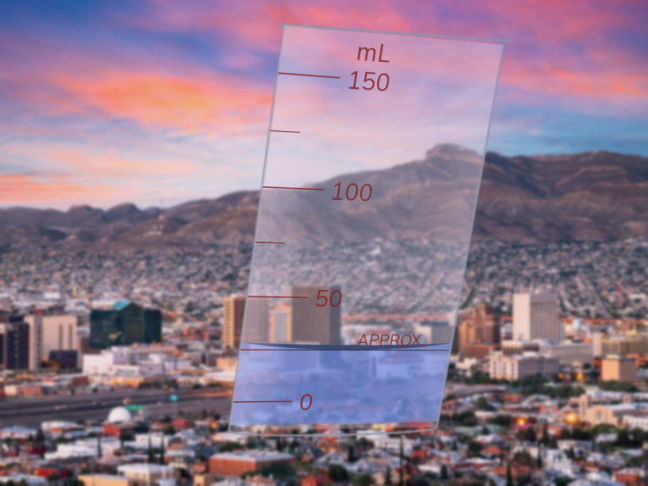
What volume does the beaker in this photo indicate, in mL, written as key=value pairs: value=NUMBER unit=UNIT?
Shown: value=25 unit=mL
